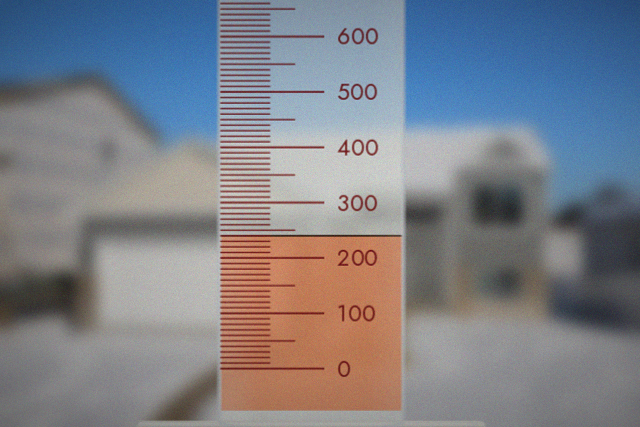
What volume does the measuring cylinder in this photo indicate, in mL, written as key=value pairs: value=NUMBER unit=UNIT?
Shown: value=240 unit=mL
